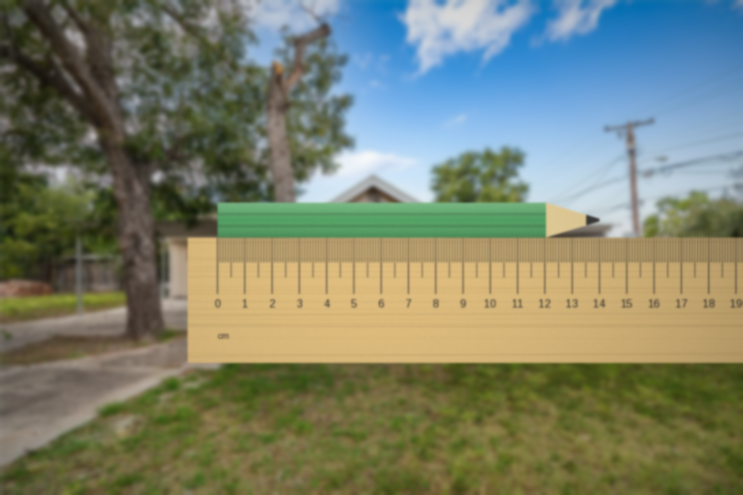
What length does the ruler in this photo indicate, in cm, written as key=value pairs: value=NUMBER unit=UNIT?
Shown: value=14 unit=cm
